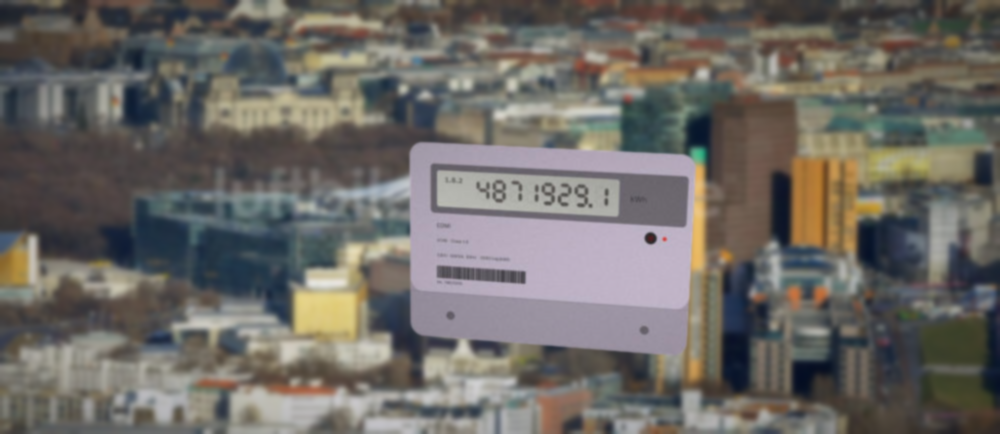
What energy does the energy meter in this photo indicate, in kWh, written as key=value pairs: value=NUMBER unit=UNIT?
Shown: value=4871929.1 unit=kWh
